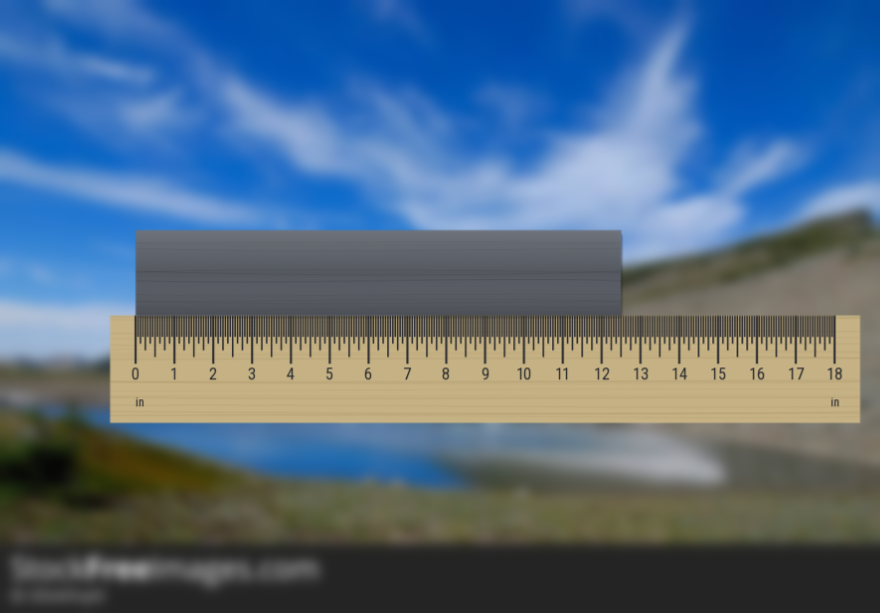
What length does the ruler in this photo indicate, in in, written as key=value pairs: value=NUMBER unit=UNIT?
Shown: value=12.5 unit=in
